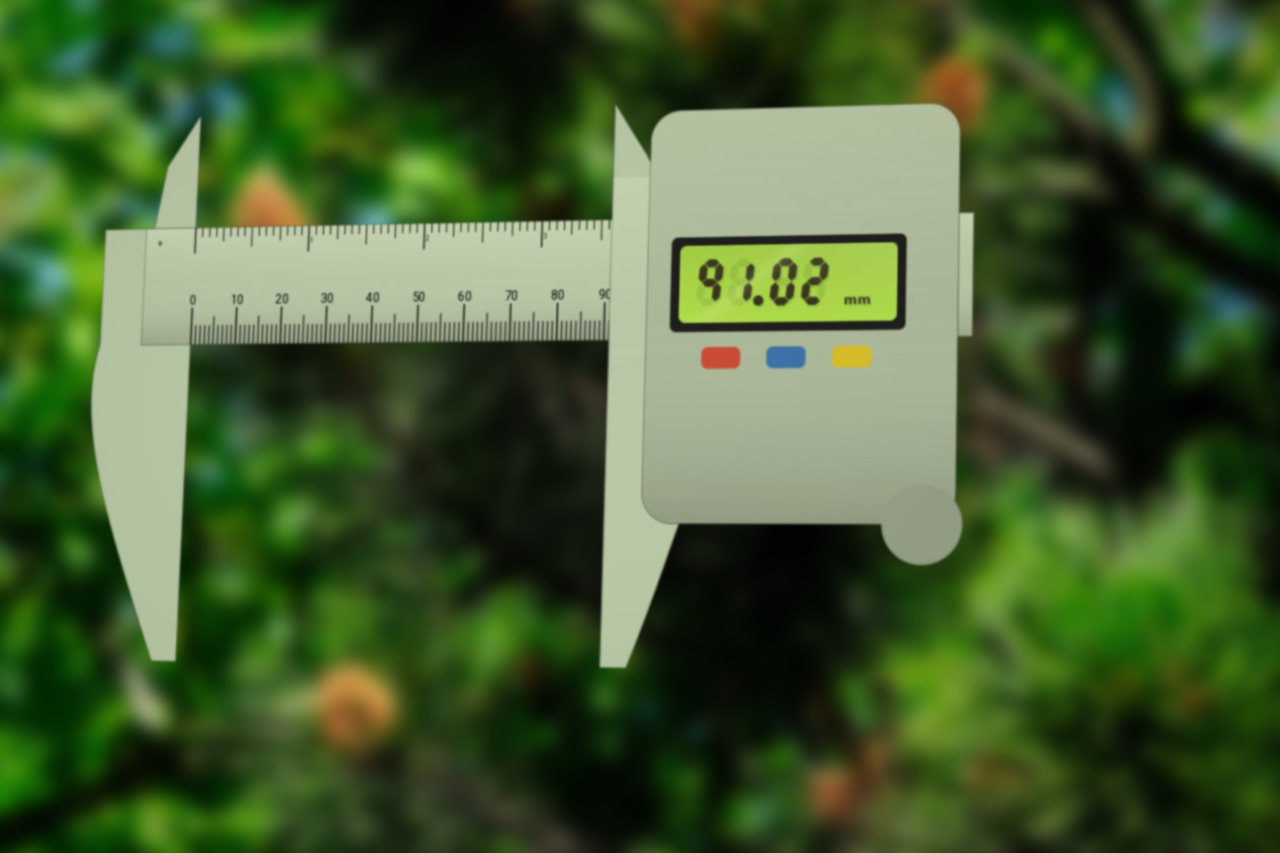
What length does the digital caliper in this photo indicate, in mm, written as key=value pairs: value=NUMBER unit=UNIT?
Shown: value=91.02 unit=mm
